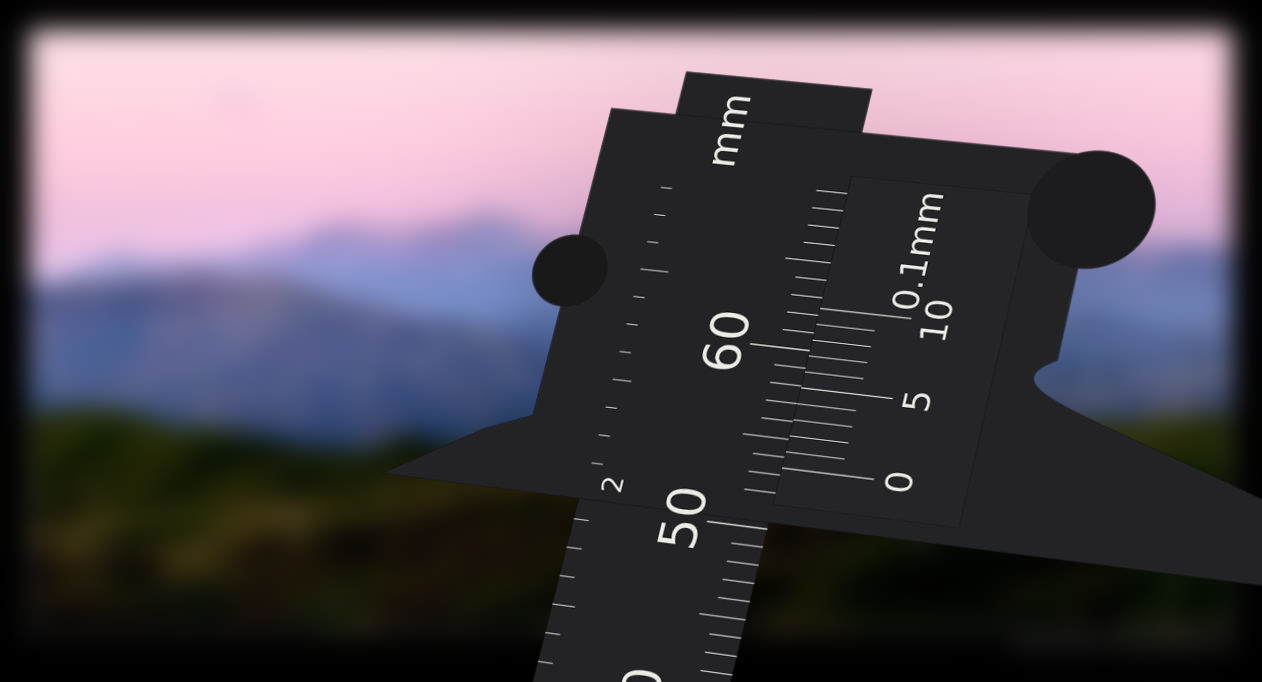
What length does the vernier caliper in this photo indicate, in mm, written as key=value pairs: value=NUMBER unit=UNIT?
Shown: value=53.4 unit=mm
